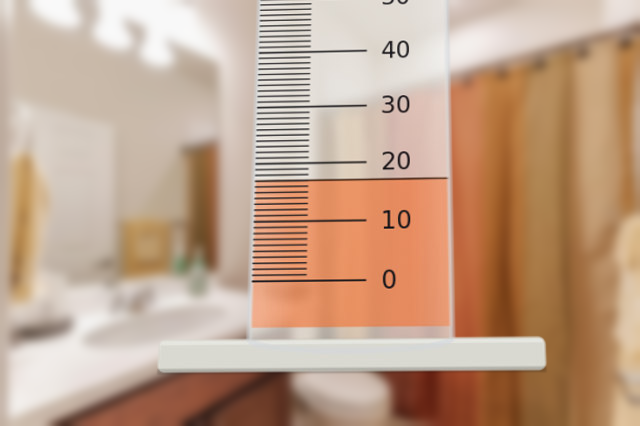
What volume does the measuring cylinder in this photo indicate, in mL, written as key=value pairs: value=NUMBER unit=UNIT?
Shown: value=17 unit=mL
